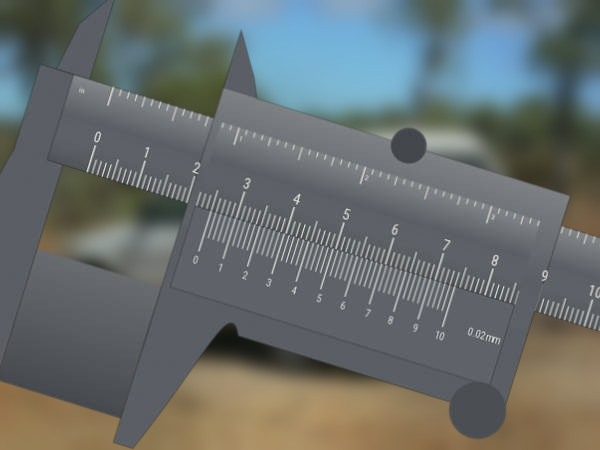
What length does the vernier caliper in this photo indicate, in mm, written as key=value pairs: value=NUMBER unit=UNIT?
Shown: value=25.0 unit=mm
